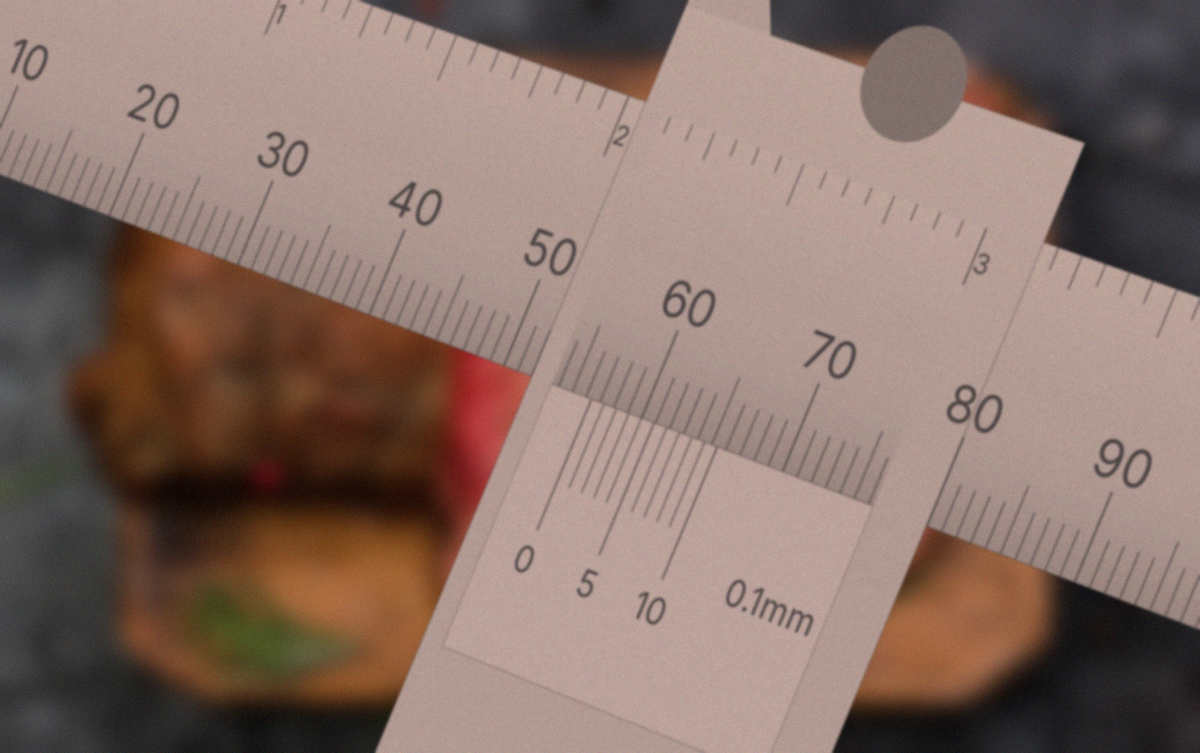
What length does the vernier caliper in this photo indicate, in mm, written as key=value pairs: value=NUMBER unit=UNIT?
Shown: value=56.4 unit=mm
